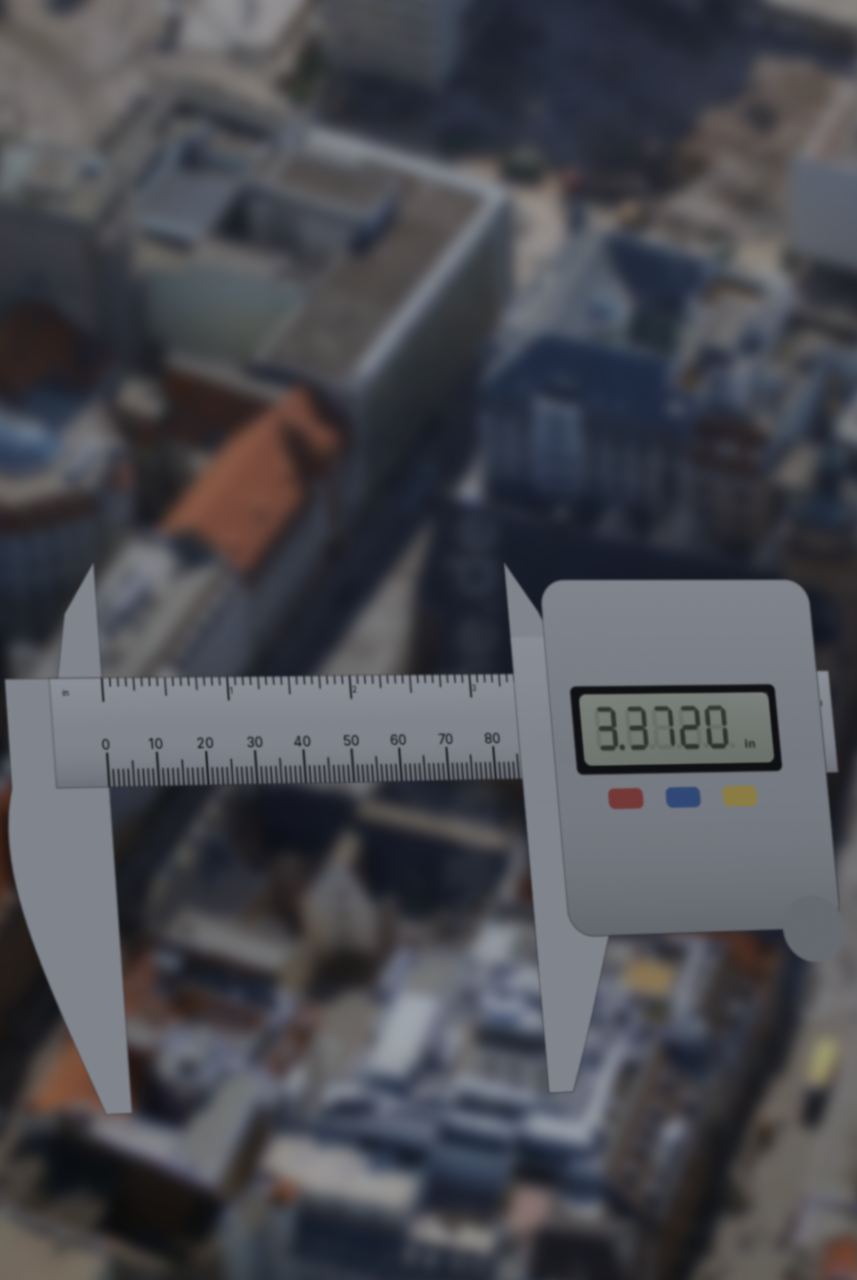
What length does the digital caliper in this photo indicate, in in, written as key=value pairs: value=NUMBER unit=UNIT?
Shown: value=3.3720 unit=in
